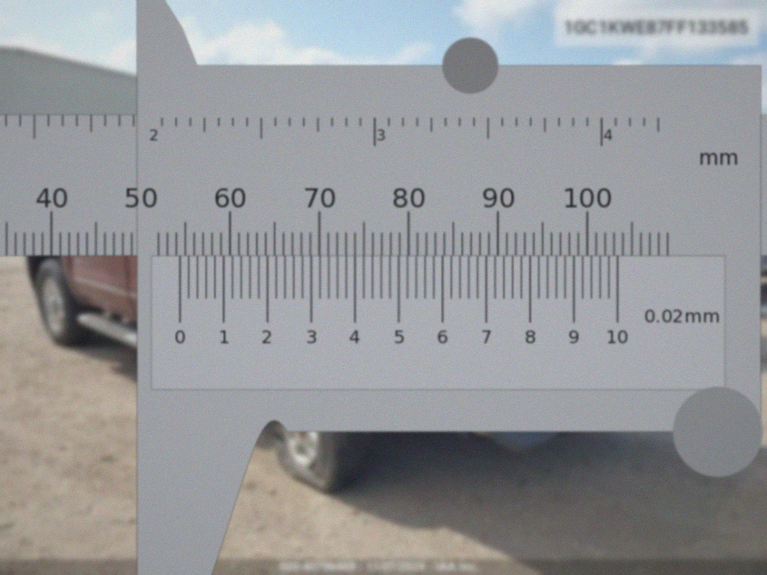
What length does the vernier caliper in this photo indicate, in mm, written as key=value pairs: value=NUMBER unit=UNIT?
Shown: value=54.4 unit=mm
